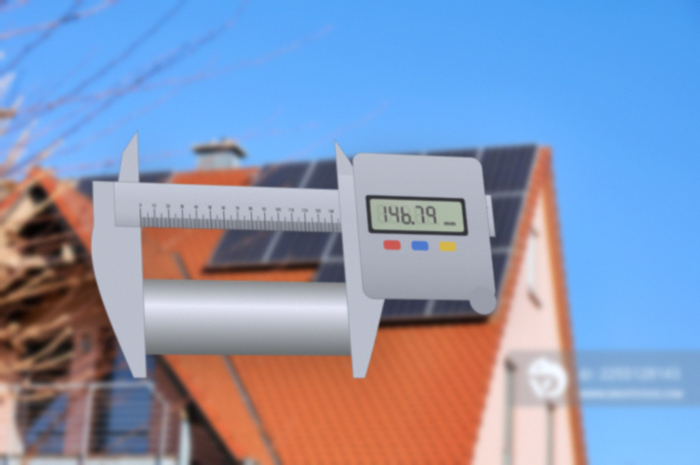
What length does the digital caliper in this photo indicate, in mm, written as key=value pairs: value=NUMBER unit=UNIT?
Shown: value=146.79 unit=mm
